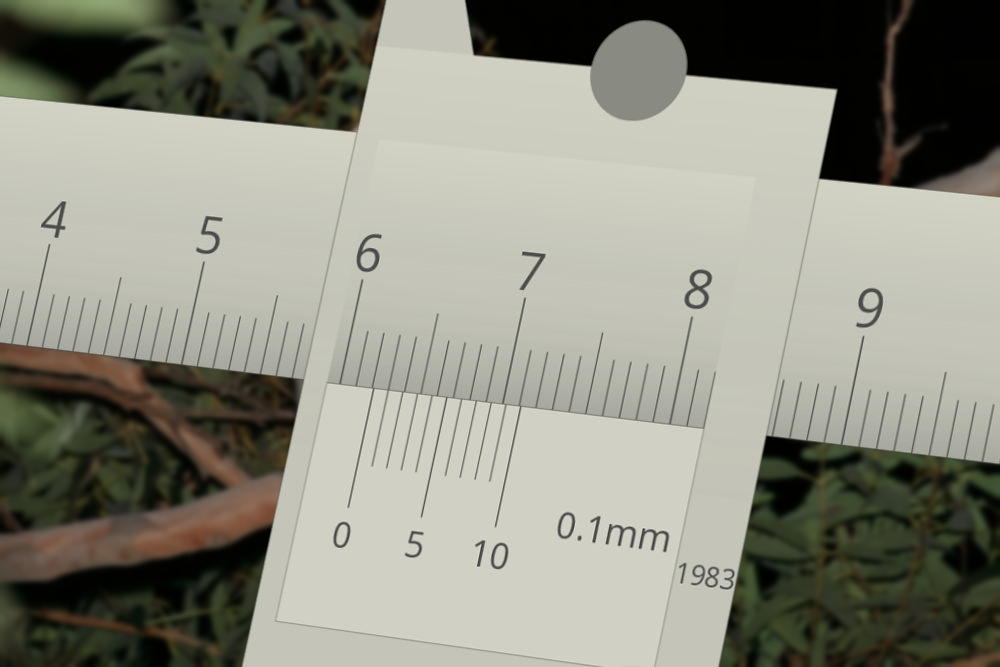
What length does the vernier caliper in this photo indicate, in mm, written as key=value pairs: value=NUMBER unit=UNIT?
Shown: value=62.1 unit=mm
